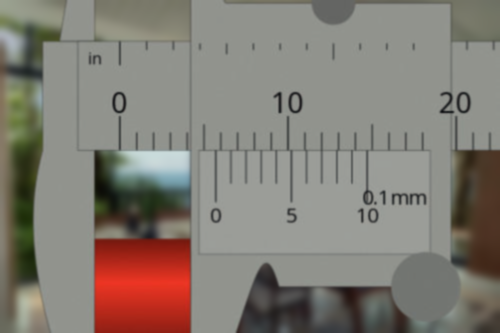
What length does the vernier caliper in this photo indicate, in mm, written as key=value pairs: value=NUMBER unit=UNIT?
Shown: value=5.7 unit=mm
